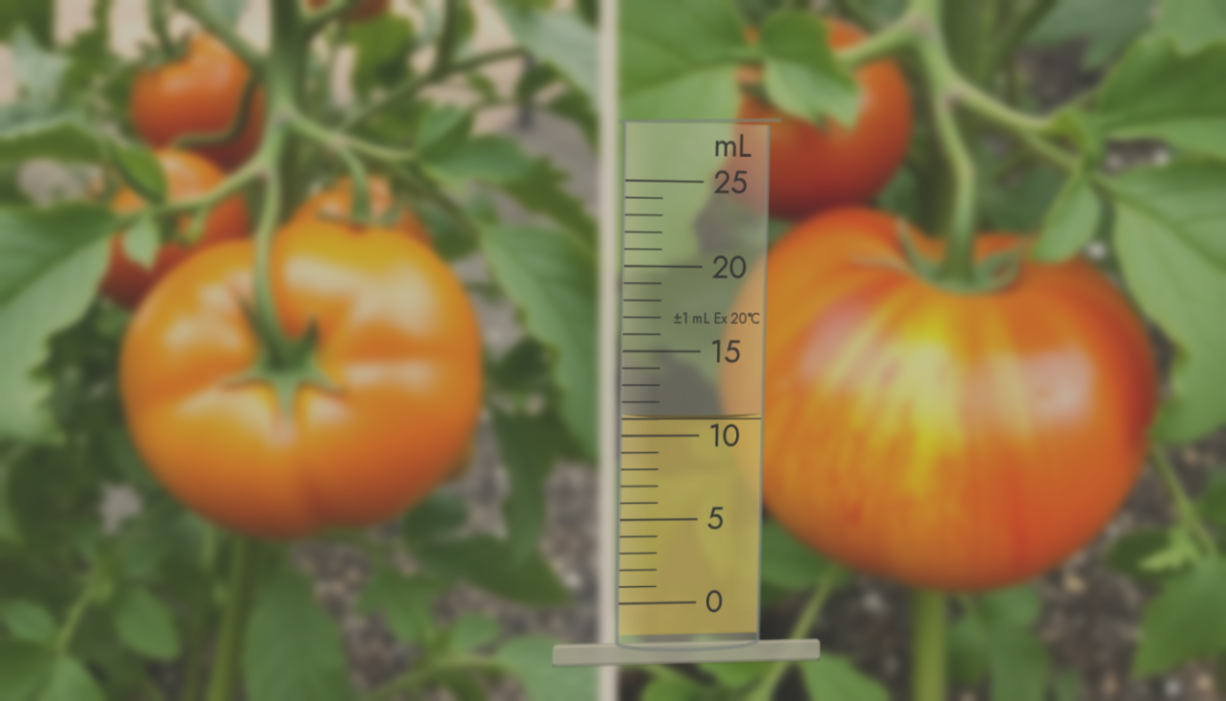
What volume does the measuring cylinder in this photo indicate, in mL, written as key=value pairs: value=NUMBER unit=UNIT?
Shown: value=11 unit=mL
